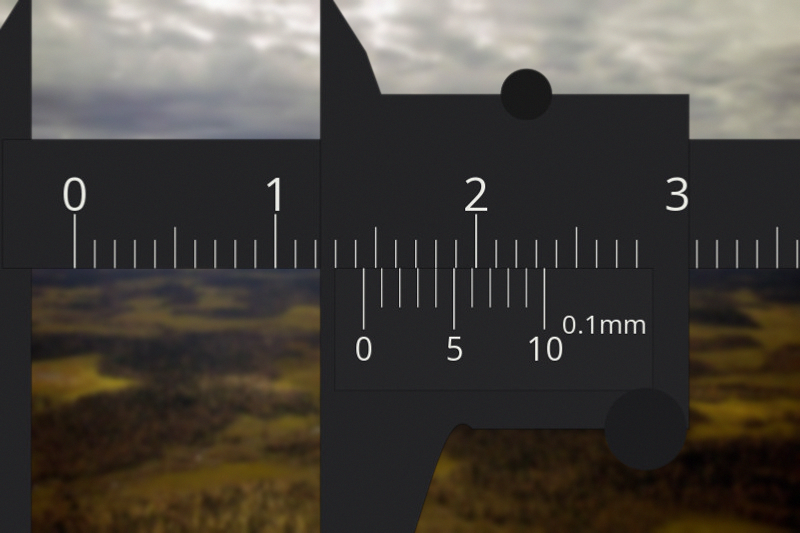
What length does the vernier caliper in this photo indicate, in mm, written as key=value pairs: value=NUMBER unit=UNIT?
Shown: value=14.4 unit=mm
